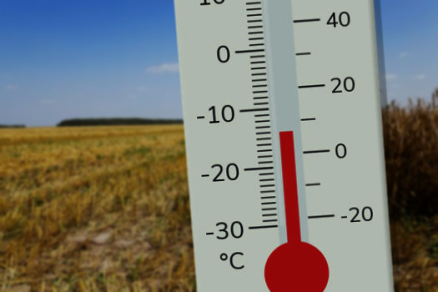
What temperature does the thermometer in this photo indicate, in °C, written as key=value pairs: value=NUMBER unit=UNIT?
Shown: value=-14 unit=°C
